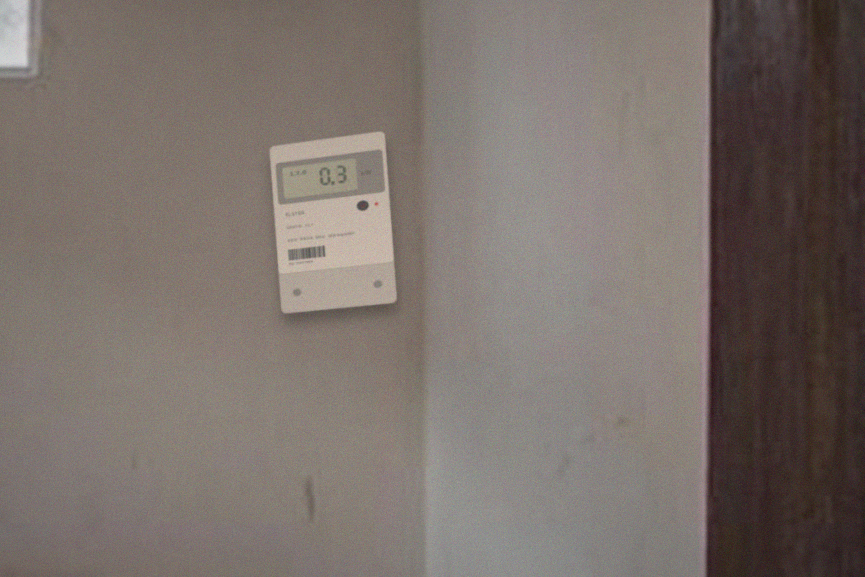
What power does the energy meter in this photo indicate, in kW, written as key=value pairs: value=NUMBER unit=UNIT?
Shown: value=0.3 unit=kW
